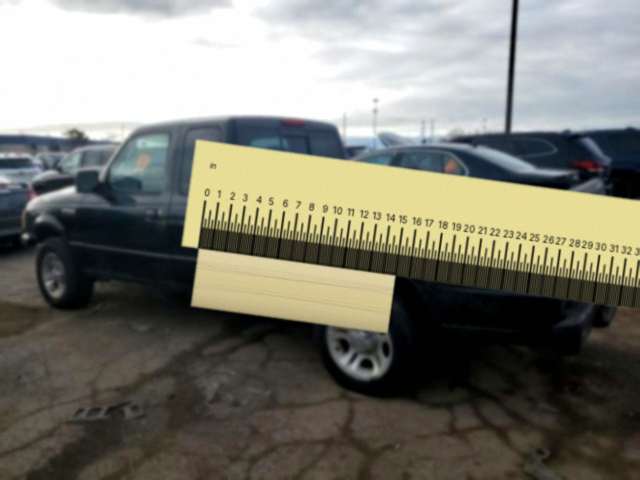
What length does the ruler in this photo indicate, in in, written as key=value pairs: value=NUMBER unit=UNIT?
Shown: value=15 unit=in
